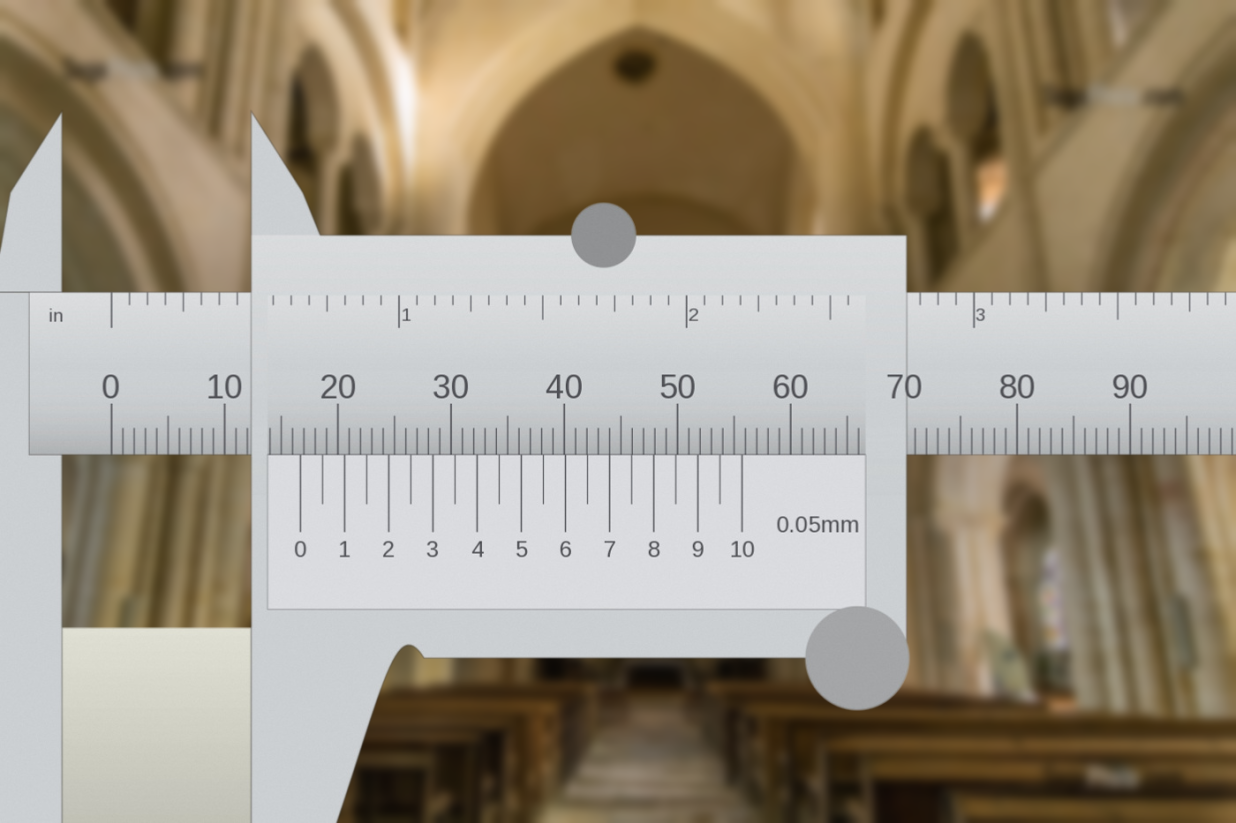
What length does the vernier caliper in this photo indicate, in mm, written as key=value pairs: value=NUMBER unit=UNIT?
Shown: value=16.7 unit=mm
